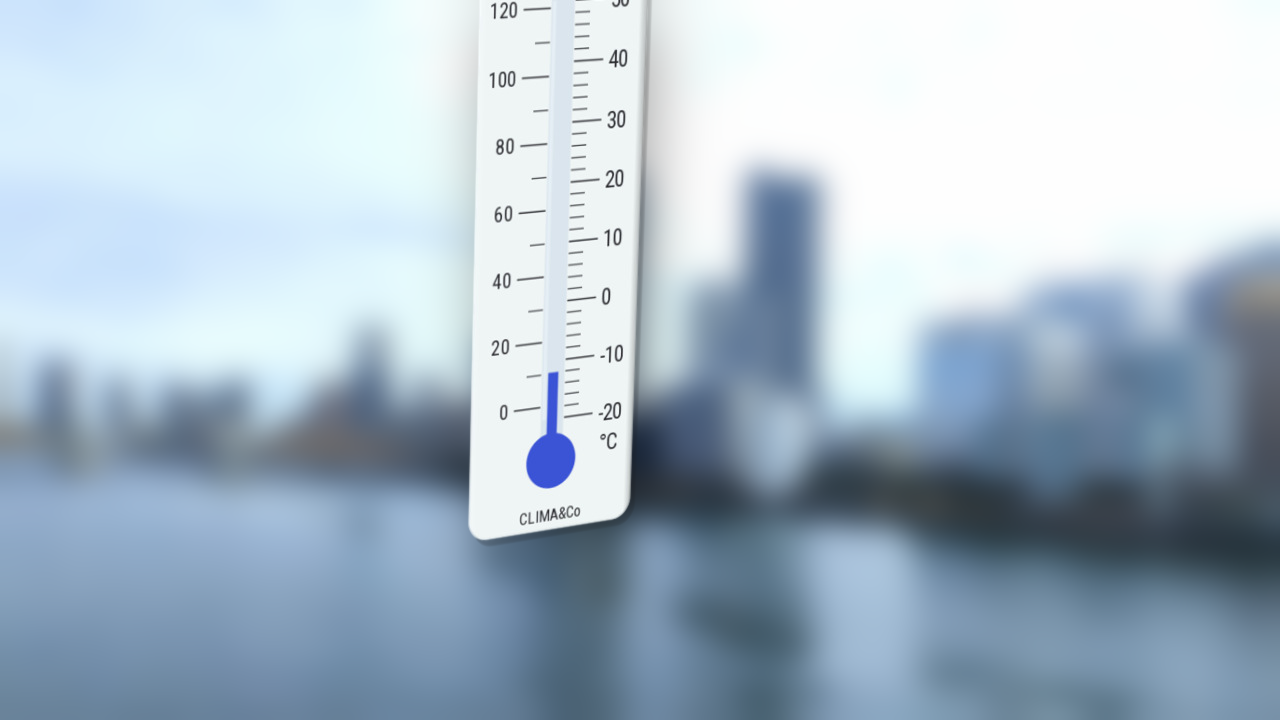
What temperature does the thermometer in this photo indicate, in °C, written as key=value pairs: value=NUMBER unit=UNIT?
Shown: value=-12 unit=°C
